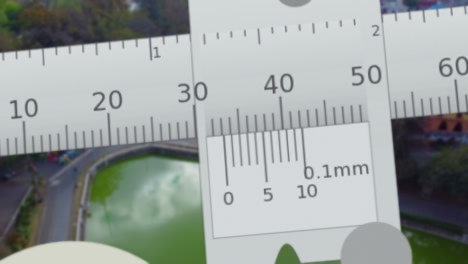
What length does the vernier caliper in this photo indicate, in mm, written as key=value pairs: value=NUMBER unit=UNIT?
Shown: value=33.2 unit=mm
